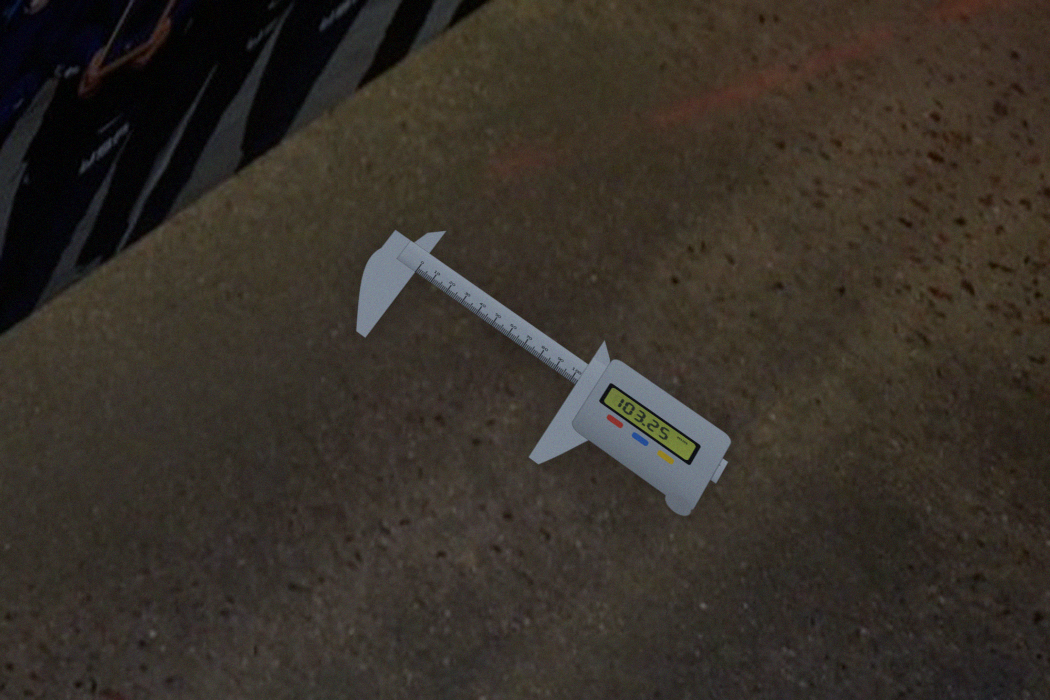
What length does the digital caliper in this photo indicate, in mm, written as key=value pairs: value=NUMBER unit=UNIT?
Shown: value=103.25 unit=mm
